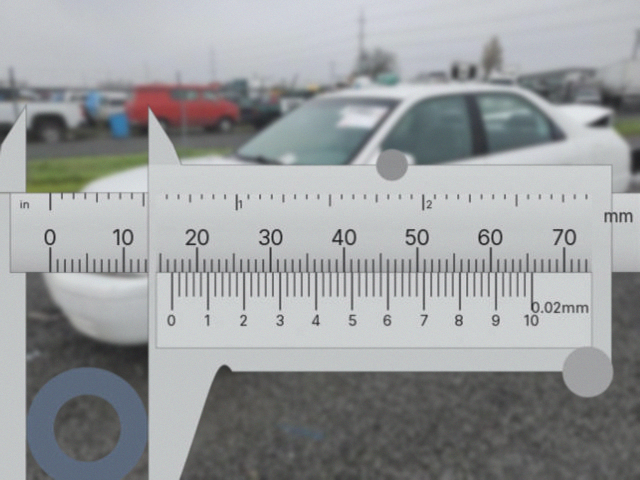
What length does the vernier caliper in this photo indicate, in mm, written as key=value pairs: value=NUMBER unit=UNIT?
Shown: value=16.6 unit=mm
